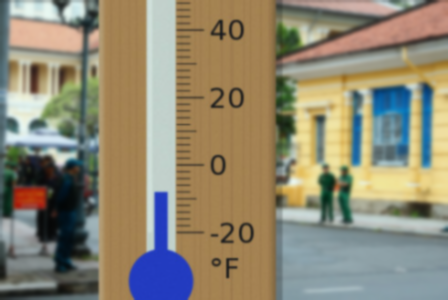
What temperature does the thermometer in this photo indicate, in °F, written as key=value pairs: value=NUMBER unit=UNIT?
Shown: value=-8 unit=°F
